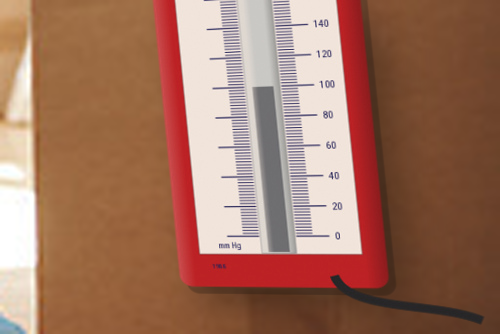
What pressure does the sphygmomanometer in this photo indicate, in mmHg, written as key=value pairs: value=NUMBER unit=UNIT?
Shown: value=100 unit=mmHg
